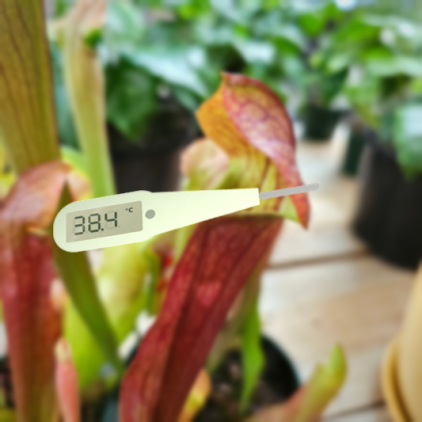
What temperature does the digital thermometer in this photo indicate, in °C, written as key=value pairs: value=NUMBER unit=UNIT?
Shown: value=38.4 unit=°C
